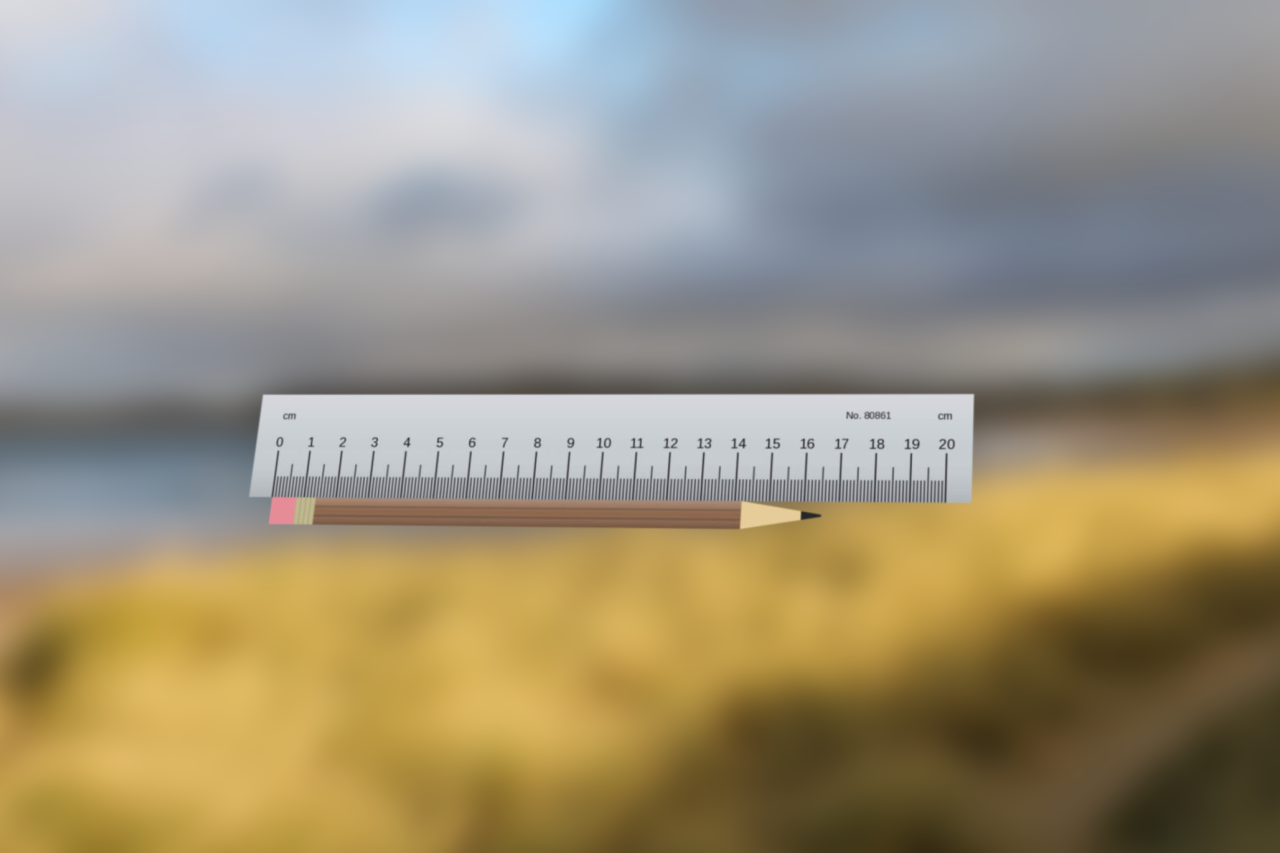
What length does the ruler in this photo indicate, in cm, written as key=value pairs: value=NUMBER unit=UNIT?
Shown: value=16.5 unit=cm
